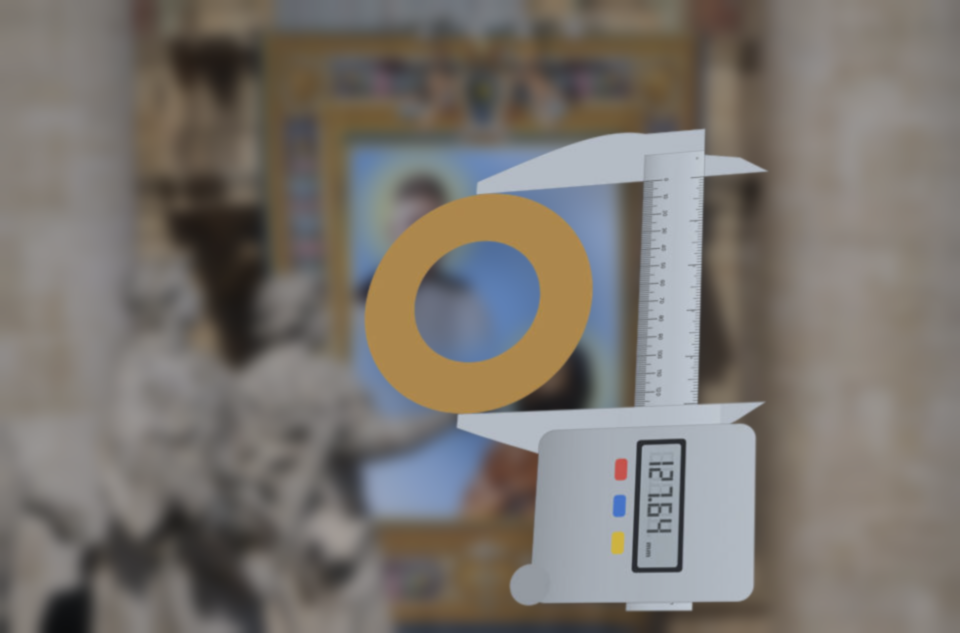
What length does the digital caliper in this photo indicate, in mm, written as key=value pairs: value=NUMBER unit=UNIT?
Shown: value=127.64 unit=mm
